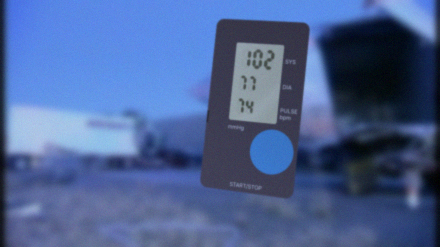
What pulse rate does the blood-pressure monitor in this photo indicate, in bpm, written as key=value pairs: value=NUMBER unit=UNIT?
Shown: value=74 unit=bpm
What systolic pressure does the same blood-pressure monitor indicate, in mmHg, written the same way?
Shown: value=102 unit=mmHg
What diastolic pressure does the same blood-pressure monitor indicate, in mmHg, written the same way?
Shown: value=77 unit=mmHg
